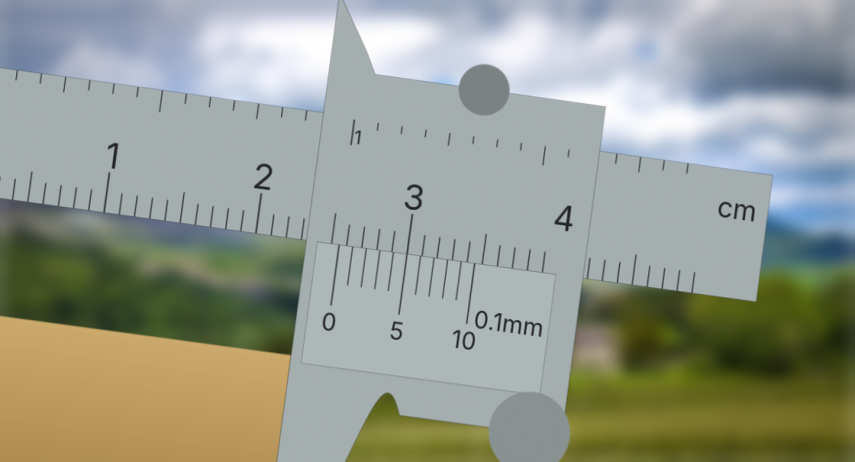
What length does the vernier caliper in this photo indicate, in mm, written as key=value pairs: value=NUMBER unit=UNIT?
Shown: value=25.5 unit=mm
